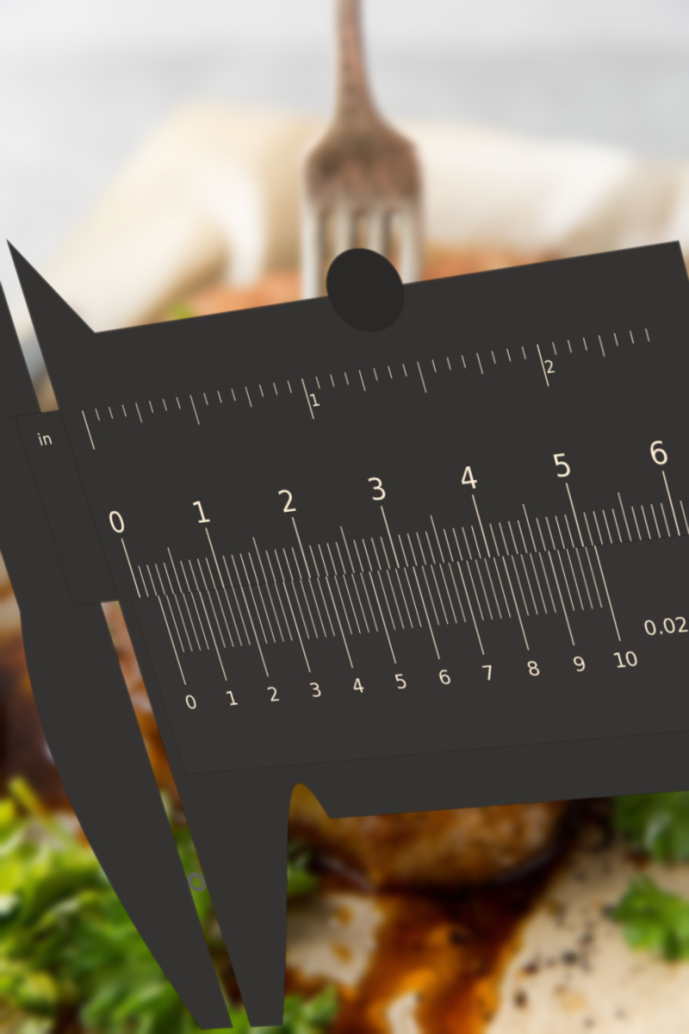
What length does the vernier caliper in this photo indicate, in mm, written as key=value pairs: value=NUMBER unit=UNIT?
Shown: value=2.2 unit=mm
